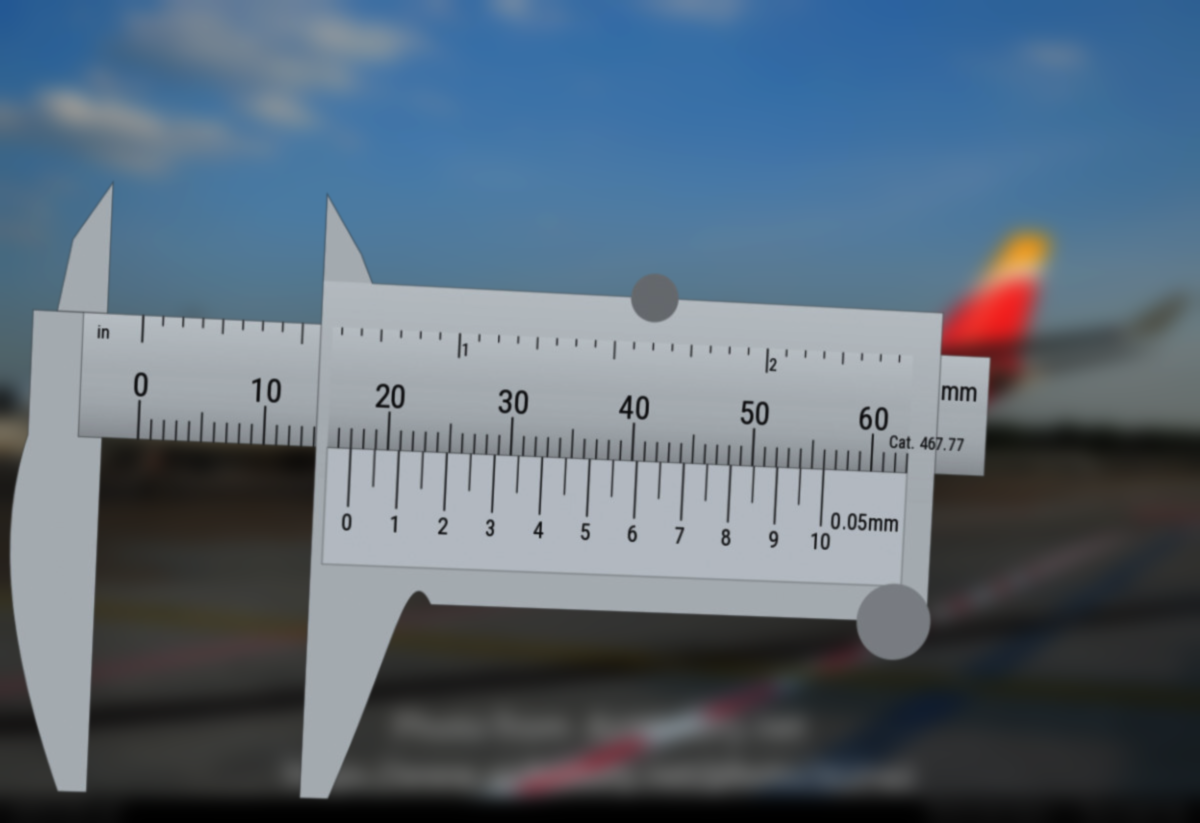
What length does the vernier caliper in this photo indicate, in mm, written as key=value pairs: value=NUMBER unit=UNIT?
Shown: value=17.0 unit=mm
